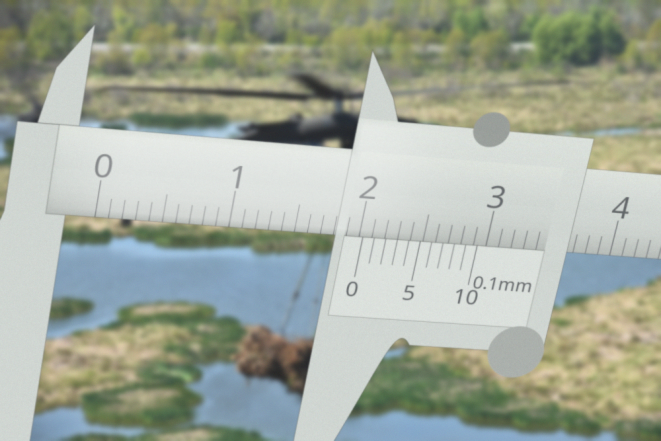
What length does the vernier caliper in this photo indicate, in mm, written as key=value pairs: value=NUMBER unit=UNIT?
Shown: value=20.3 unit=mm
